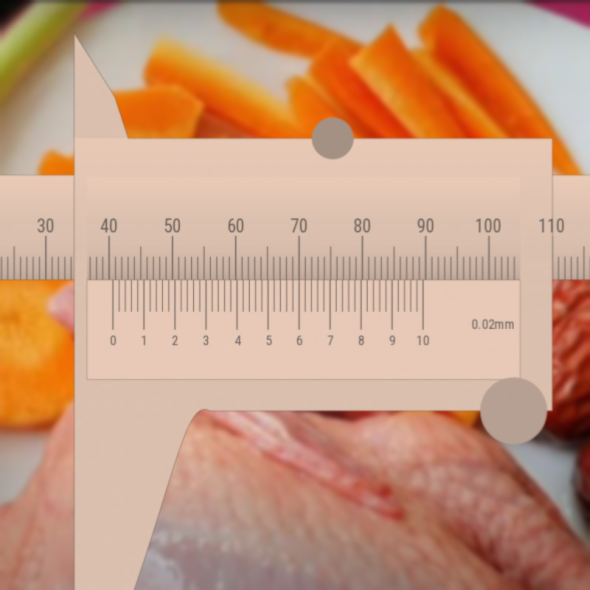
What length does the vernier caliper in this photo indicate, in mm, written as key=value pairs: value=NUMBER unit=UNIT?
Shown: value=40.6 unit=mm
